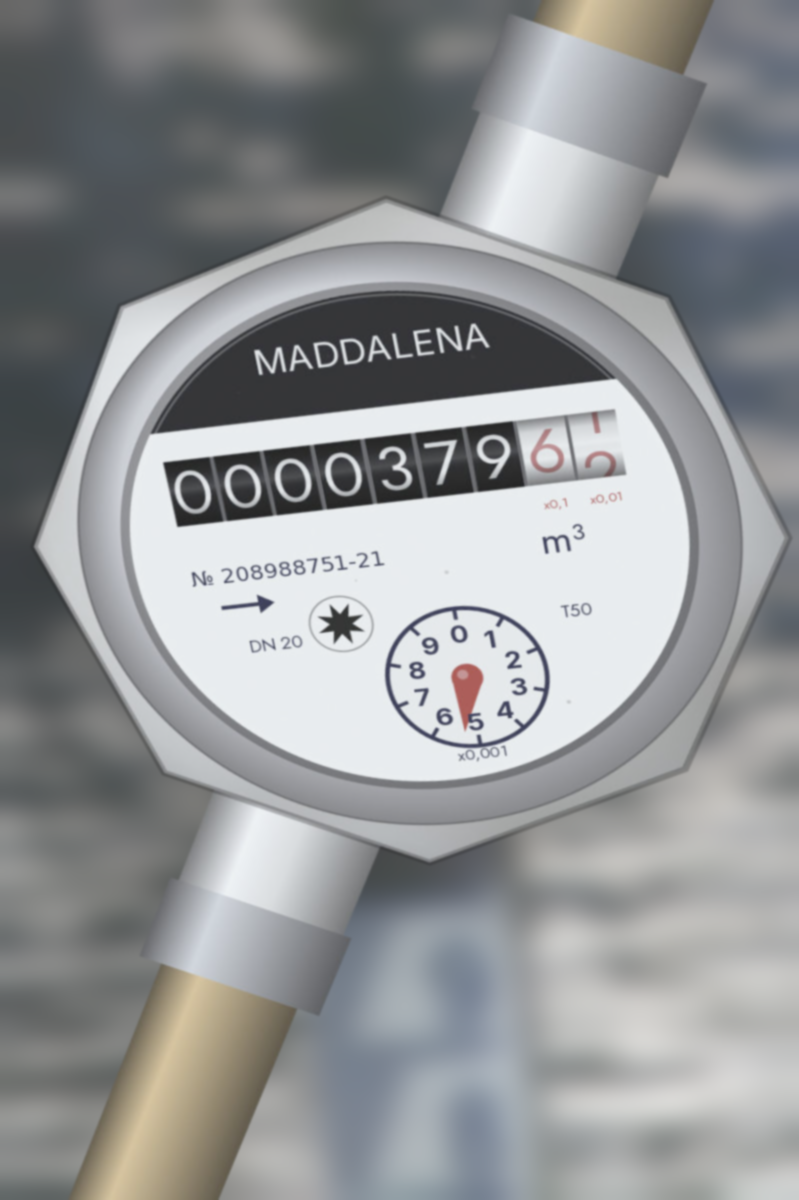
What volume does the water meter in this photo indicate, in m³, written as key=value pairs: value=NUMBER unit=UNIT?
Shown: value=379.615 unit=m³
